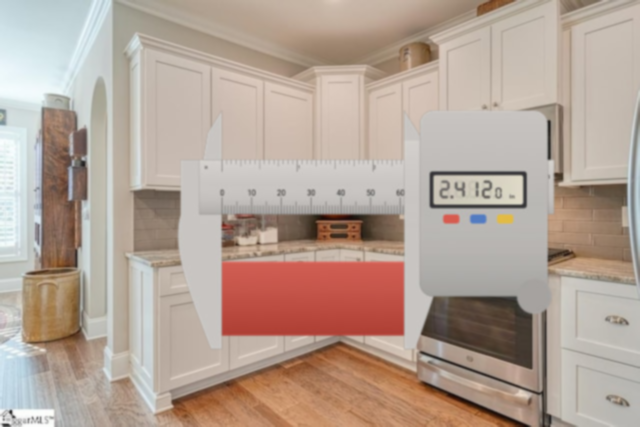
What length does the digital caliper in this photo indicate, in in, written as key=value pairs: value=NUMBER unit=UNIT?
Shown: value=2.4120 unit=in
